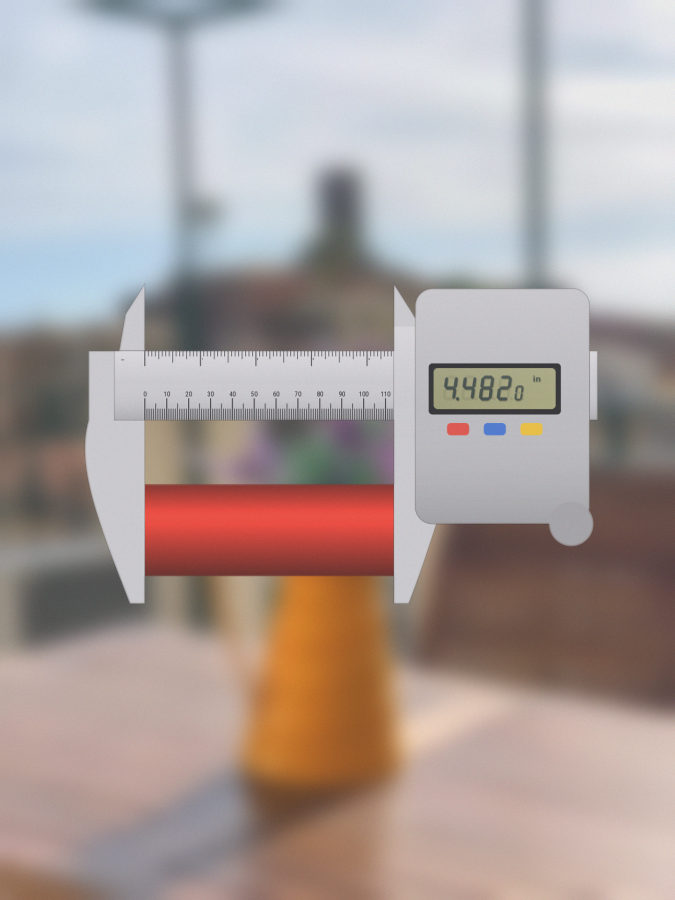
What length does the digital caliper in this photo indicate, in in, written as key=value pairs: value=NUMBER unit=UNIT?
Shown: value=4.4820 unit=in
